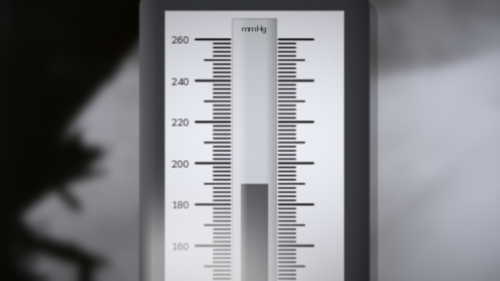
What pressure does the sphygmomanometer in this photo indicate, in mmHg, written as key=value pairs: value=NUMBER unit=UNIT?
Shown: value=190 unit=mmHg
